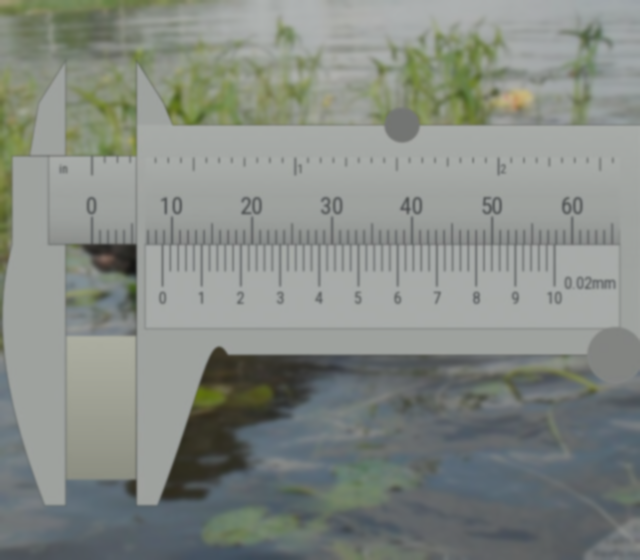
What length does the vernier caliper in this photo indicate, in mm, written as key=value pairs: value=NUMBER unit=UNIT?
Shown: value=8.8 unit=mm
